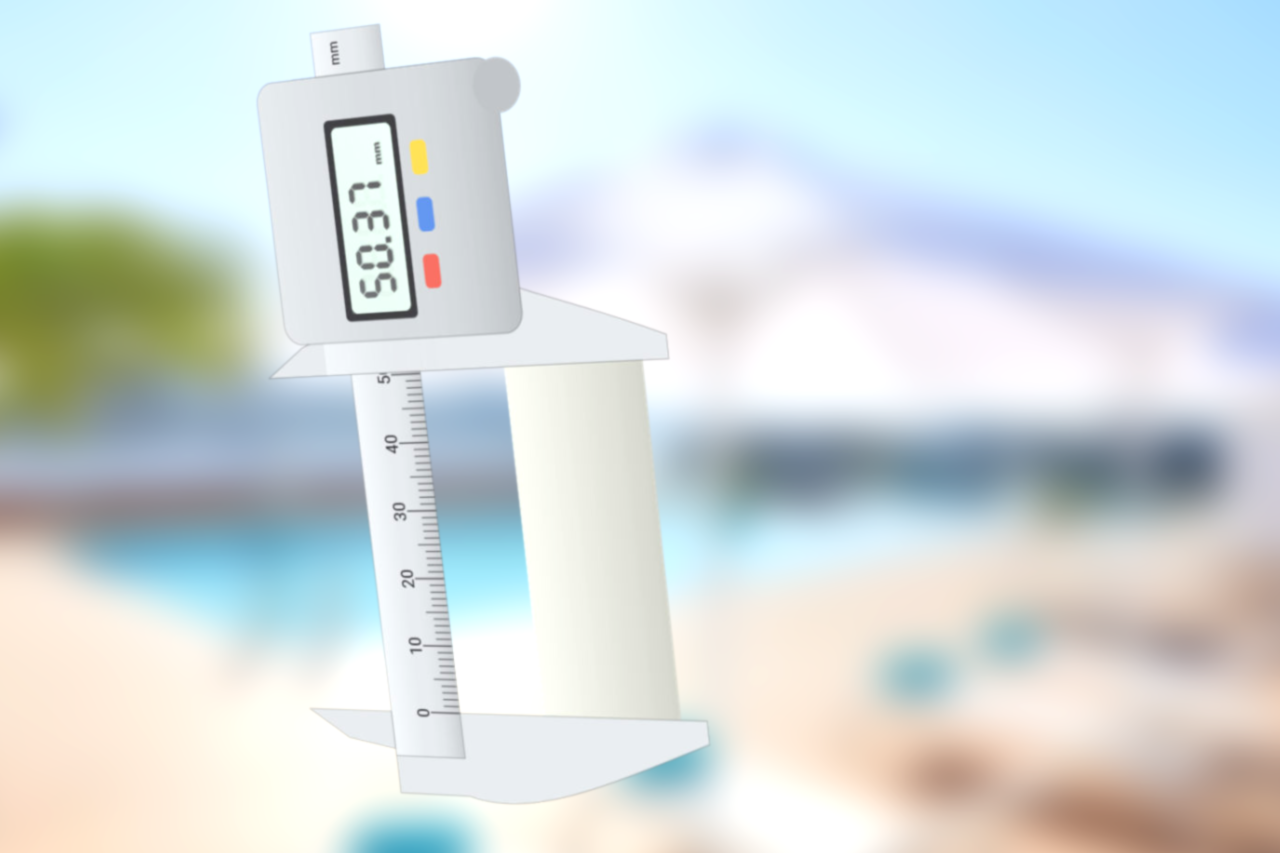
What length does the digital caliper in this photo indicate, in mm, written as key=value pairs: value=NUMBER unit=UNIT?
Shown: value=50.37 unit=mm
